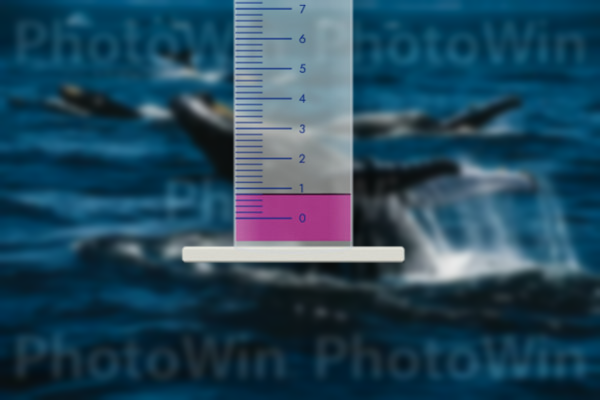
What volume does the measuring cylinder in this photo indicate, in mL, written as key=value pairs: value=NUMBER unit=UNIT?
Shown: value=0.8 unit=mL
